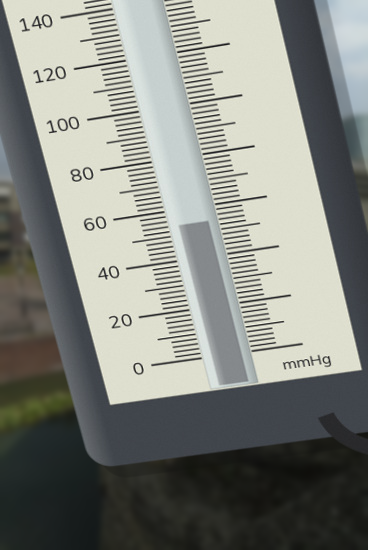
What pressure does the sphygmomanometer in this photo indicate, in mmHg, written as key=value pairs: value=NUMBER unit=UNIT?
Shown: value=54 unit=mmHg
